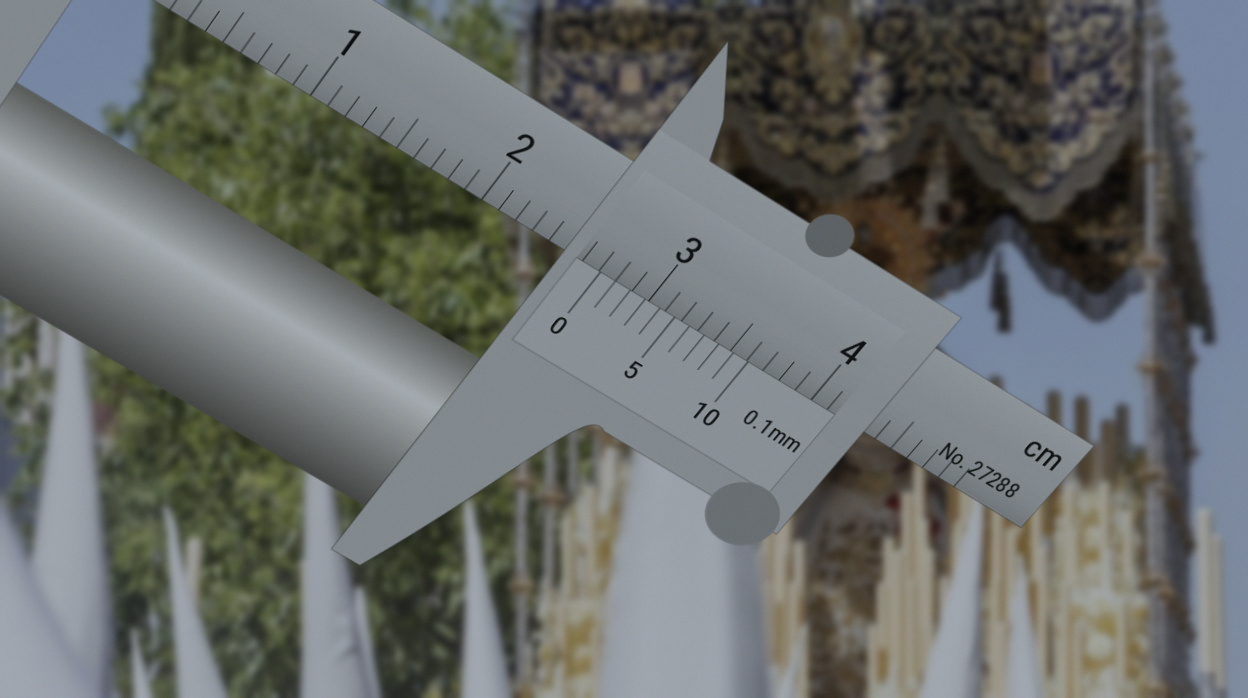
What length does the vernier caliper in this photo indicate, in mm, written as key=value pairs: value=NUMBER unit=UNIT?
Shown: value=27.1 unit=mm
